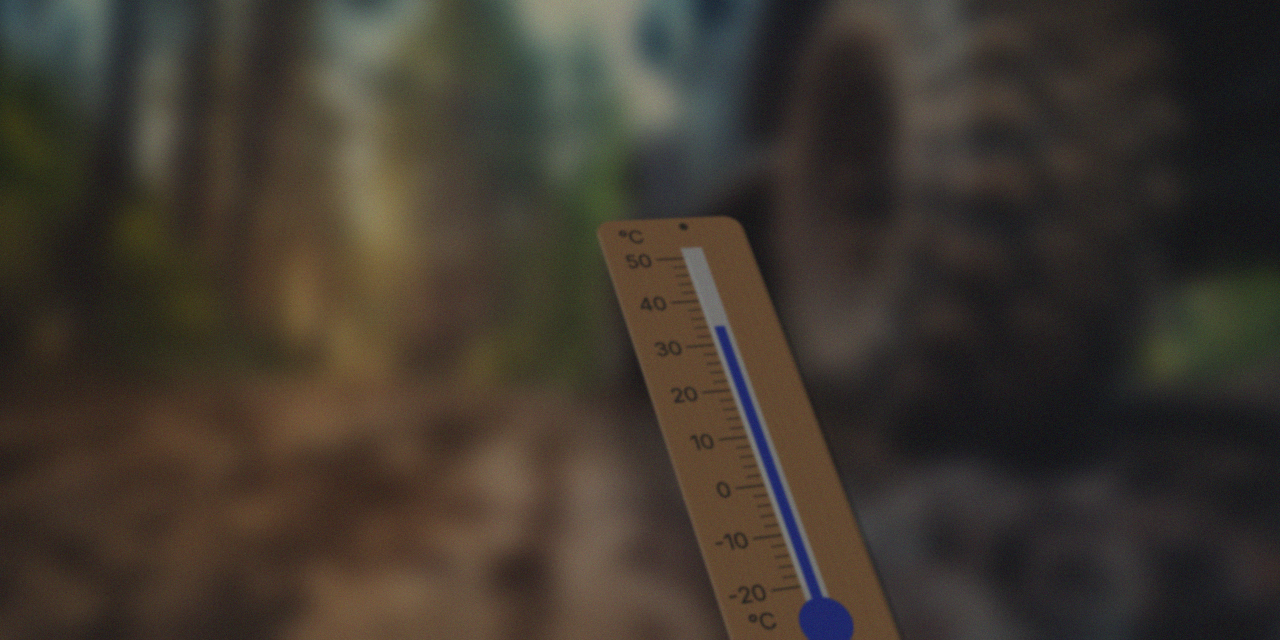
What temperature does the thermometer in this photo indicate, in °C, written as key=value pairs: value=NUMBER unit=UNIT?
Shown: value=34 unit=°C
